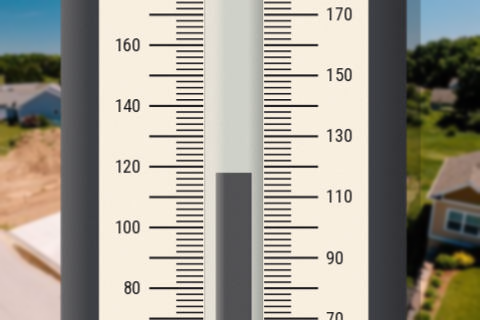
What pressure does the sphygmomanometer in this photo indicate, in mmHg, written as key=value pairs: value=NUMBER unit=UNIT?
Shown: value=118 unit=mmHg
